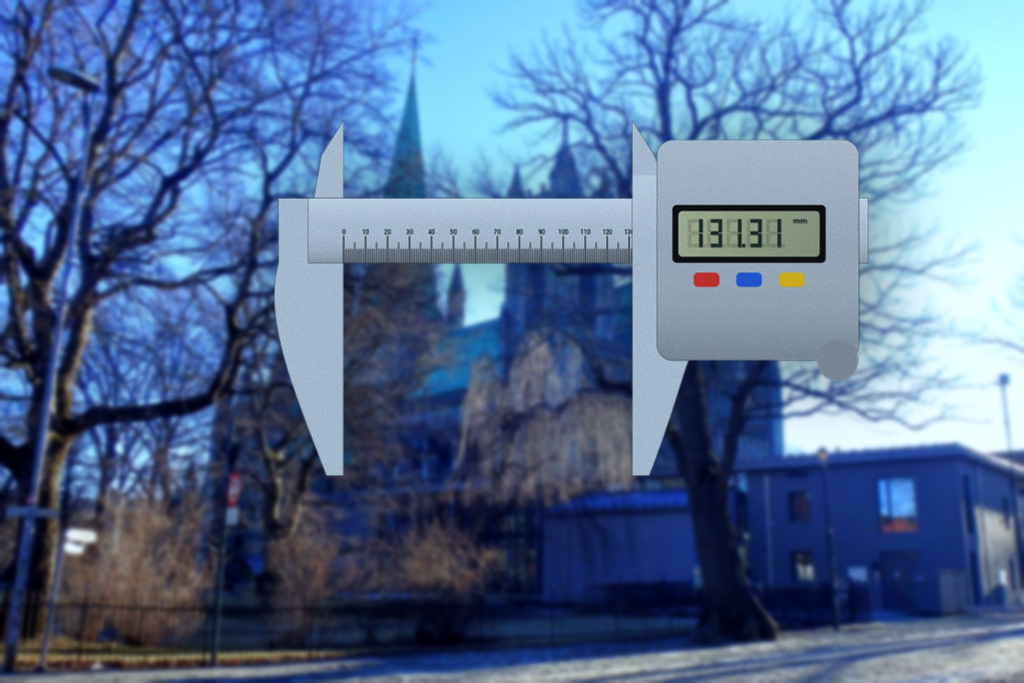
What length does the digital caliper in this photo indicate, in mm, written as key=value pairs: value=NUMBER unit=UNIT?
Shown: value=131.31 unit=mm
